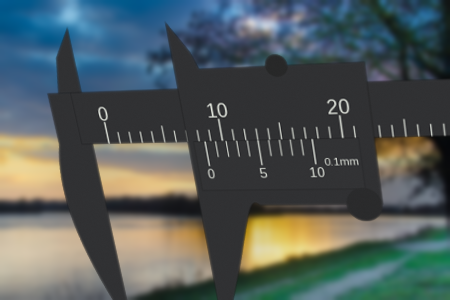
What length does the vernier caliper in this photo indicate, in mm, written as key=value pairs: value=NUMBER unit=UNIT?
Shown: value=8.5 unit=mm
